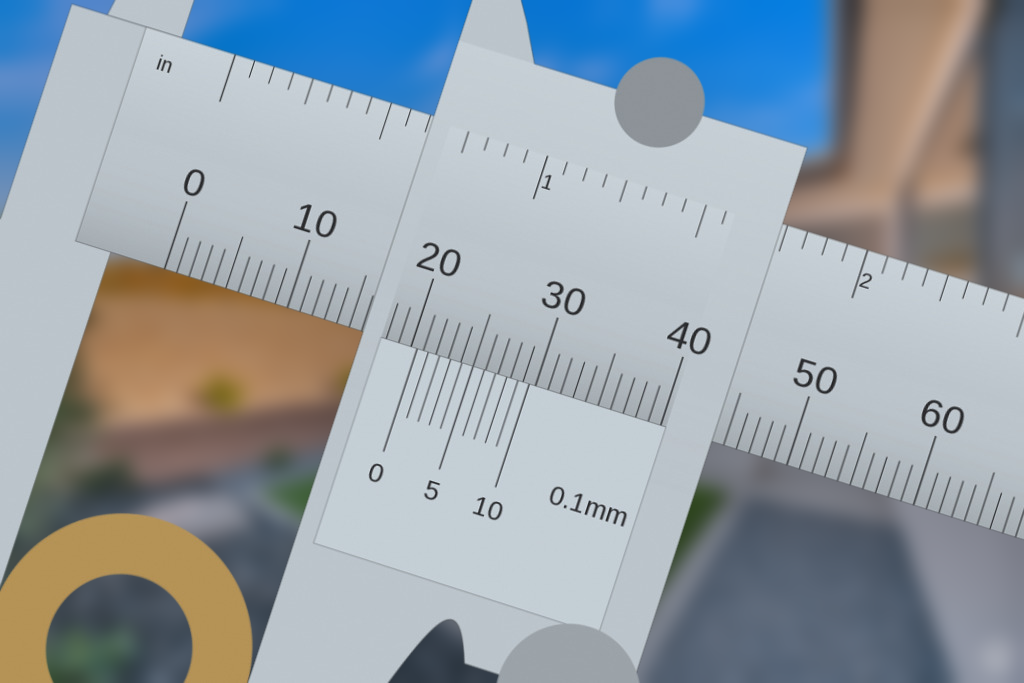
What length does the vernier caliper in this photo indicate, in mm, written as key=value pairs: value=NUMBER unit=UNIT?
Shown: value=20.5 unit=mm
